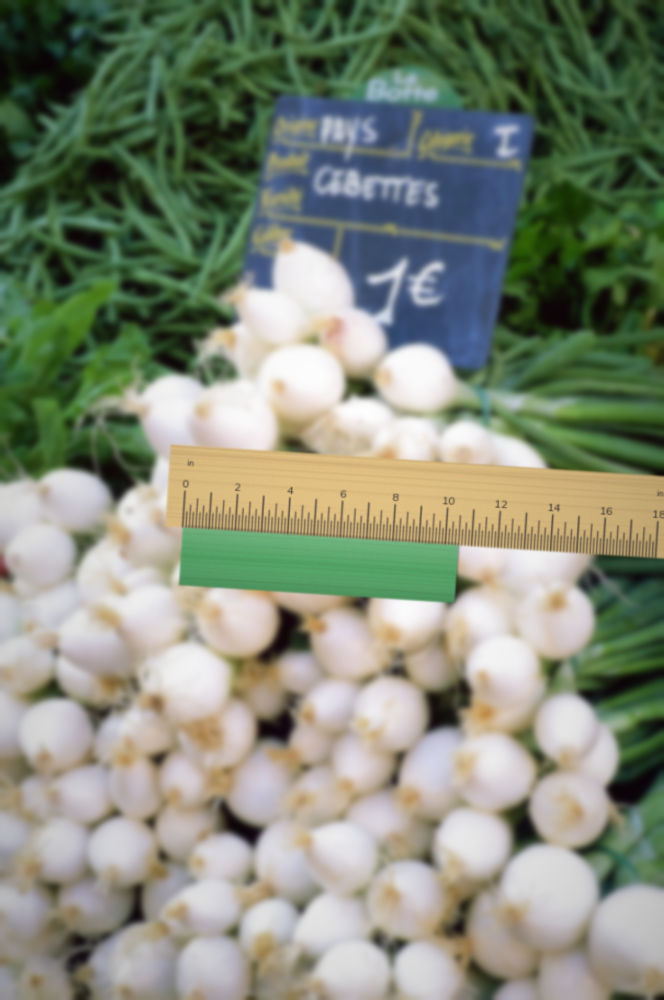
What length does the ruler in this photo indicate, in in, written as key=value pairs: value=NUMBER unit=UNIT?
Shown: value=10.5 unit=in
